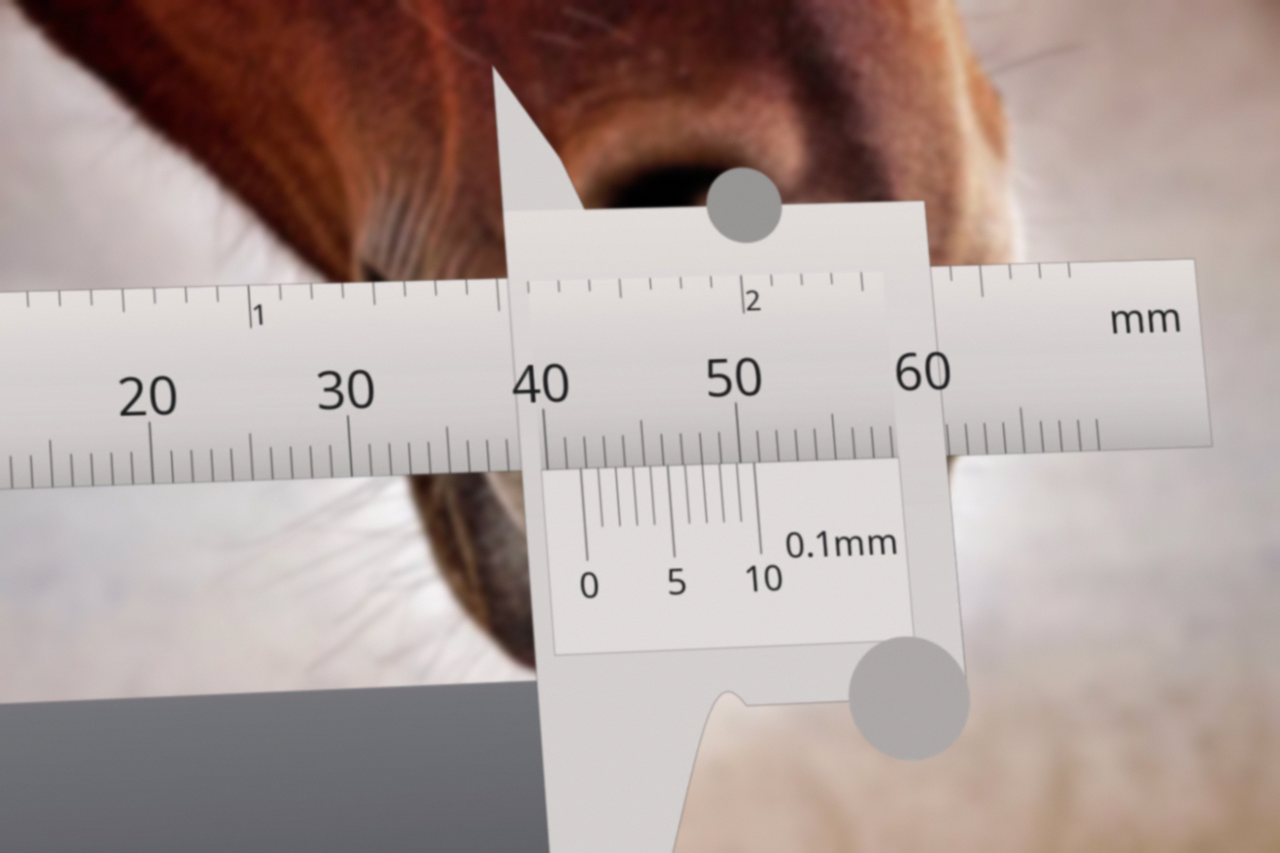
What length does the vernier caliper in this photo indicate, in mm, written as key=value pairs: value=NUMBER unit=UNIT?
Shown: value=41.7 unit=mm
